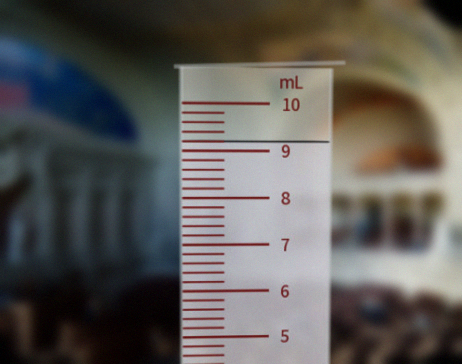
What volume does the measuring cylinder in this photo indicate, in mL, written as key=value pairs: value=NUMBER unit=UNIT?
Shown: value=9.2 unit=mL
